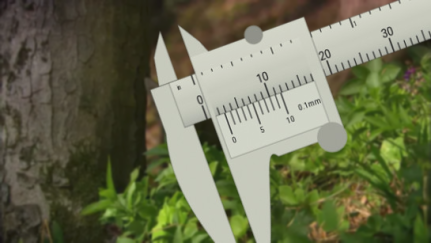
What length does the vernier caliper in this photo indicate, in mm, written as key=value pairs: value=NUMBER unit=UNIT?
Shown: value=2.8 unit=mm
